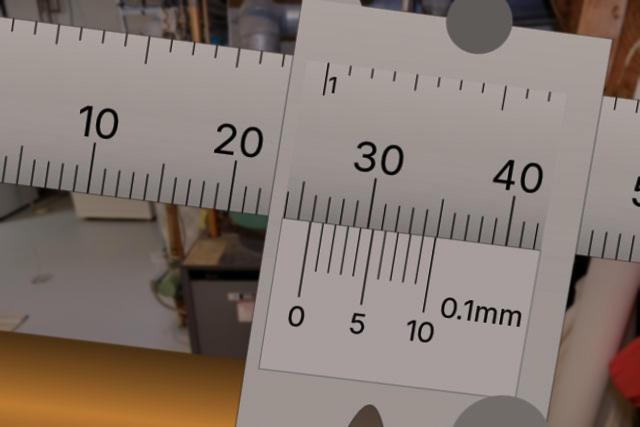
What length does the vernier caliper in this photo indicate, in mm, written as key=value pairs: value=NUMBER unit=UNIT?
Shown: value=25.9 unit=mm
